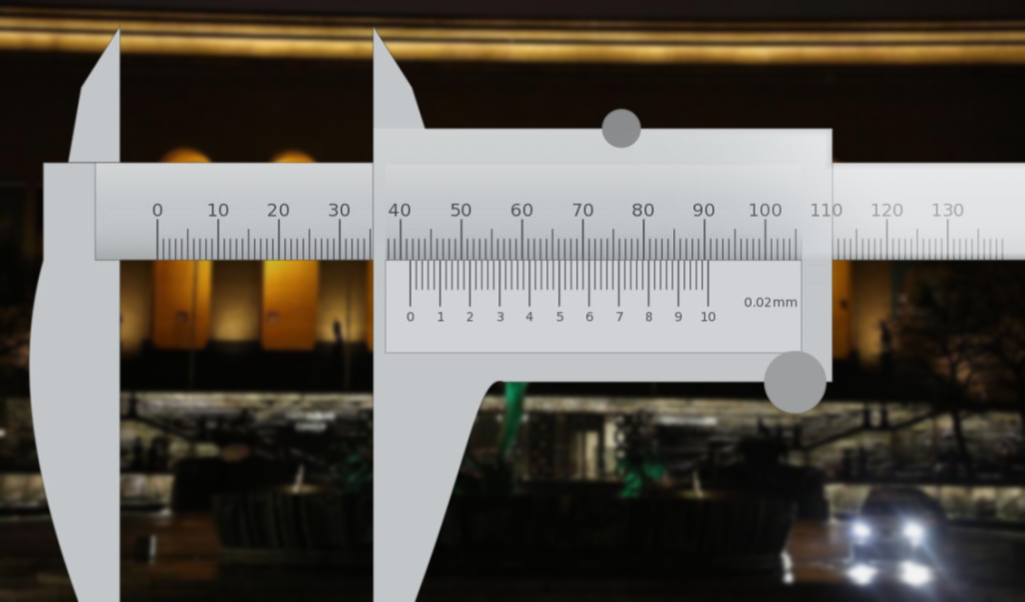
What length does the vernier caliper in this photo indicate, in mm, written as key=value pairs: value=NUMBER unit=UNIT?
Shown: value=41.6 unit=mm
